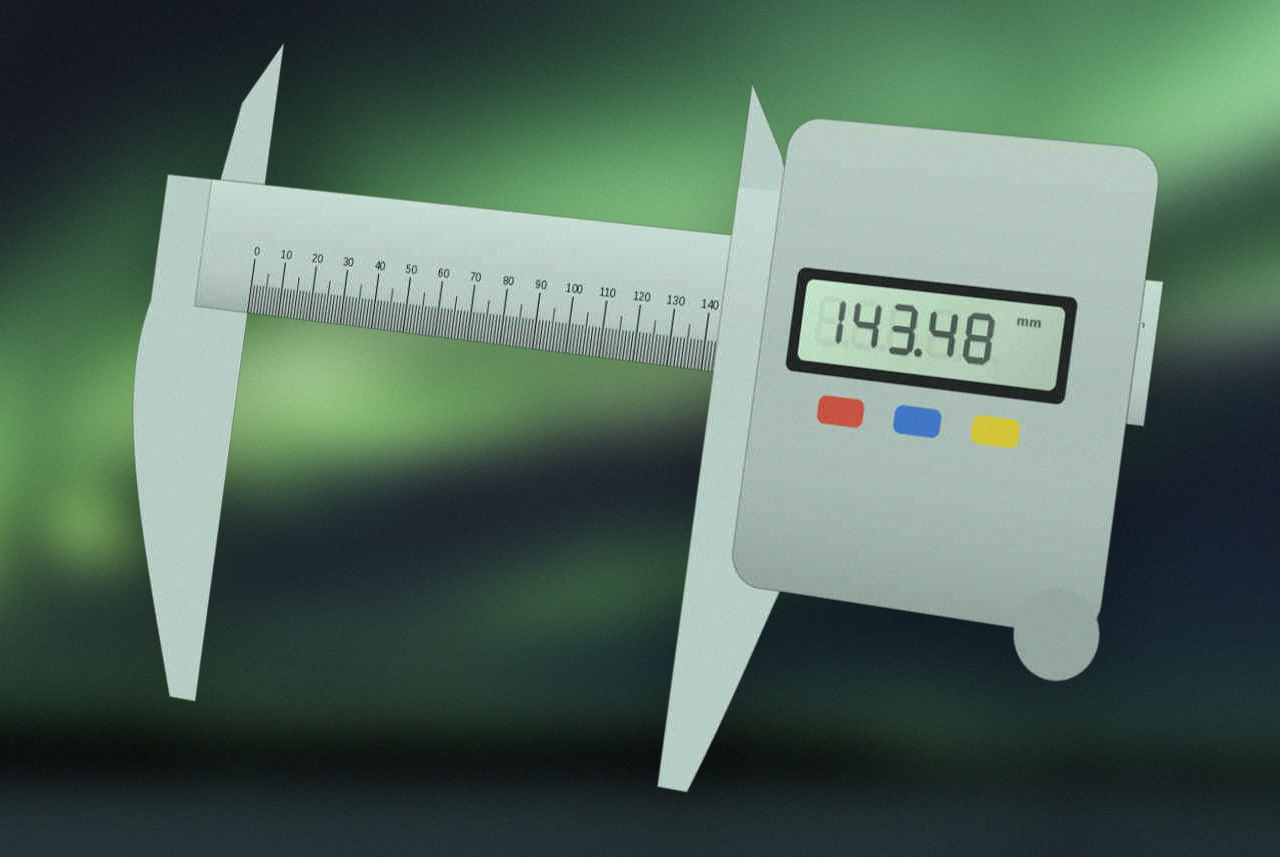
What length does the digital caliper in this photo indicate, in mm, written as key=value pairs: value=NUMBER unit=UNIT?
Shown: value=143.48 unit=mm
